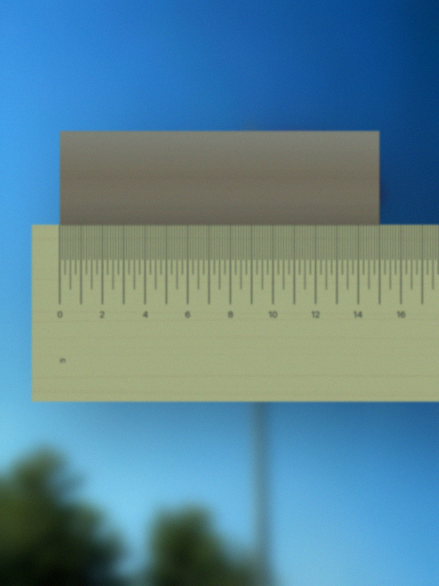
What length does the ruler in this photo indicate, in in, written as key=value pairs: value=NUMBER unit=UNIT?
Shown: value=15 unit=in
